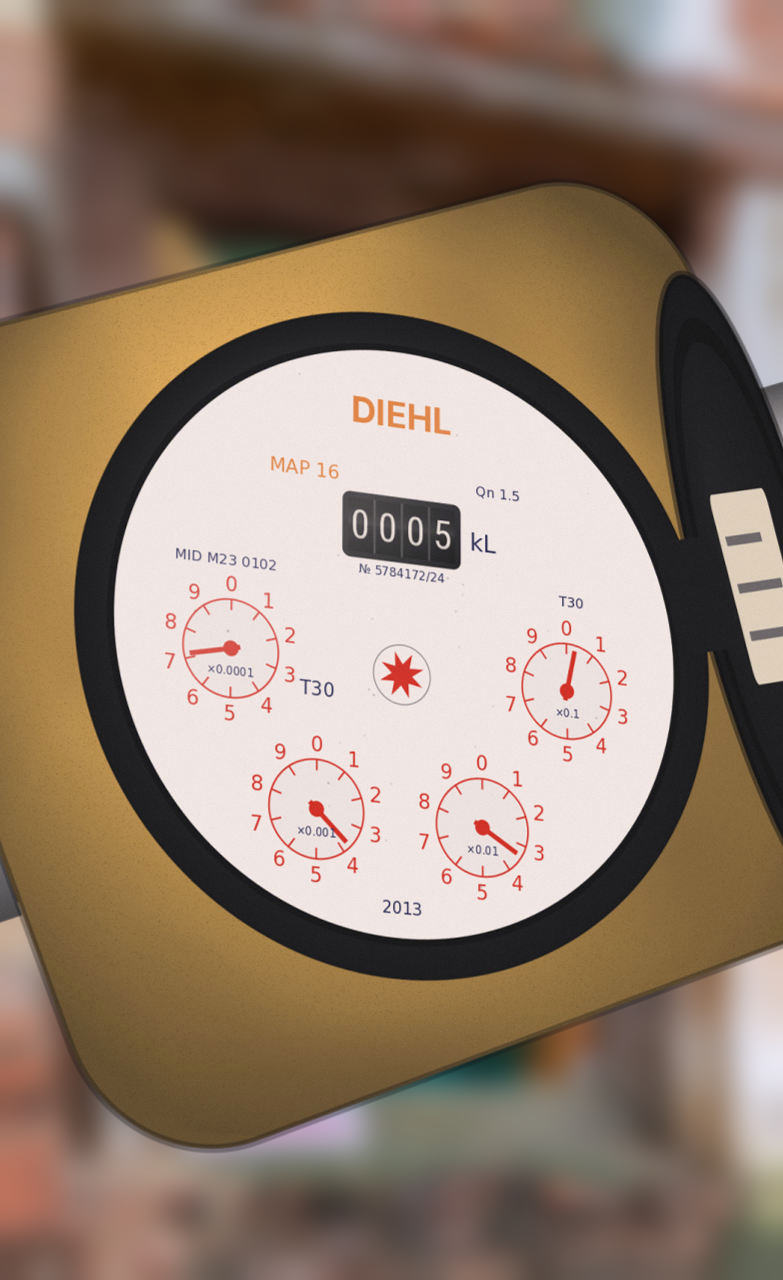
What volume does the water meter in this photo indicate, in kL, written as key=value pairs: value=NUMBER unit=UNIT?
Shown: value=5.0337 unit=kL
